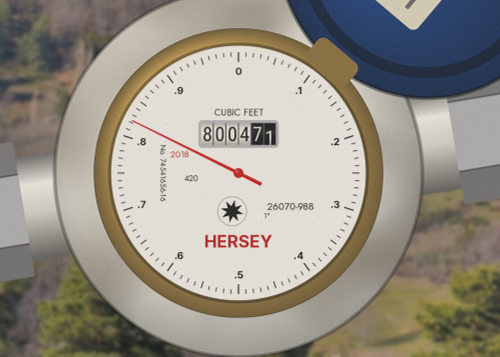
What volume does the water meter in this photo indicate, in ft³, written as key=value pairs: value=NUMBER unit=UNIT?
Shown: value=800470.82 unit=ft³
